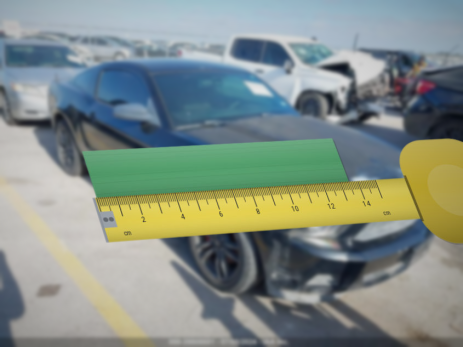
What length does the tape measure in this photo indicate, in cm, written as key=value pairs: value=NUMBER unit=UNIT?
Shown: value=13.5 unit=cm
